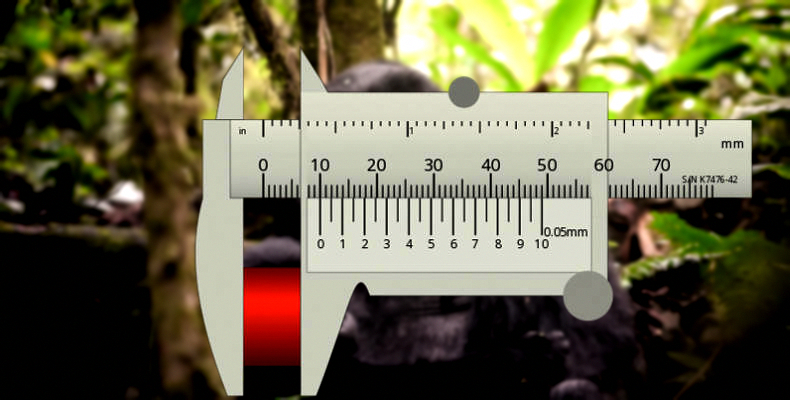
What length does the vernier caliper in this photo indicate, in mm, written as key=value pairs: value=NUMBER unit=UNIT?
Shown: value=10.0 unit=mm
